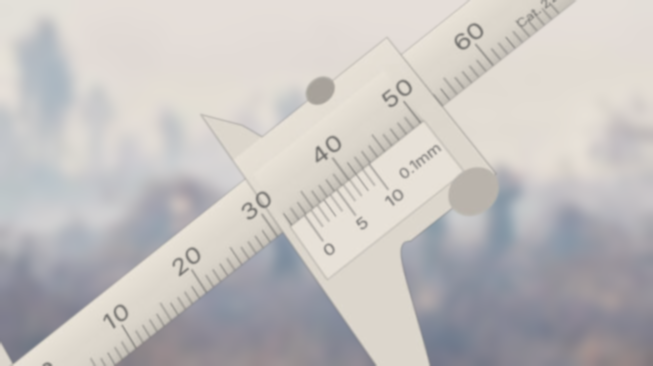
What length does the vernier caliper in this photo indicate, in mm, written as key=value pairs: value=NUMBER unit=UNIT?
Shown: value=33.8 unit=mm
